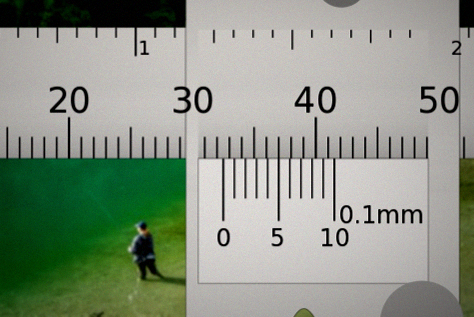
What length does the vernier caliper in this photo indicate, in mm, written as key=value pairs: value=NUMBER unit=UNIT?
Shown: value=32.5 unit=mm
